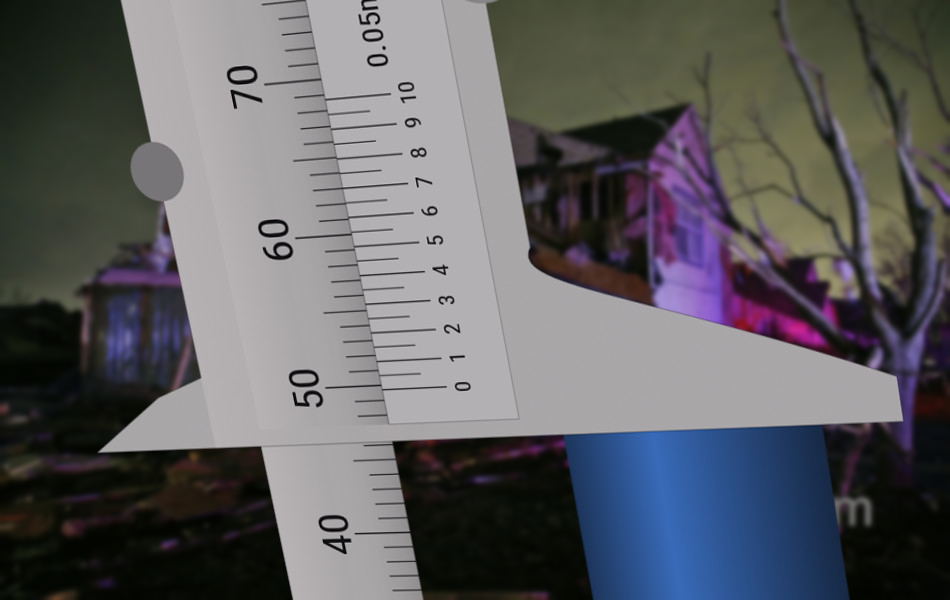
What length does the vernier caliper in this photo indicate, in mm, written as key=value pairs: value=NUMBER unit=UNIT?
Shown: value=49.7 unit=mm
